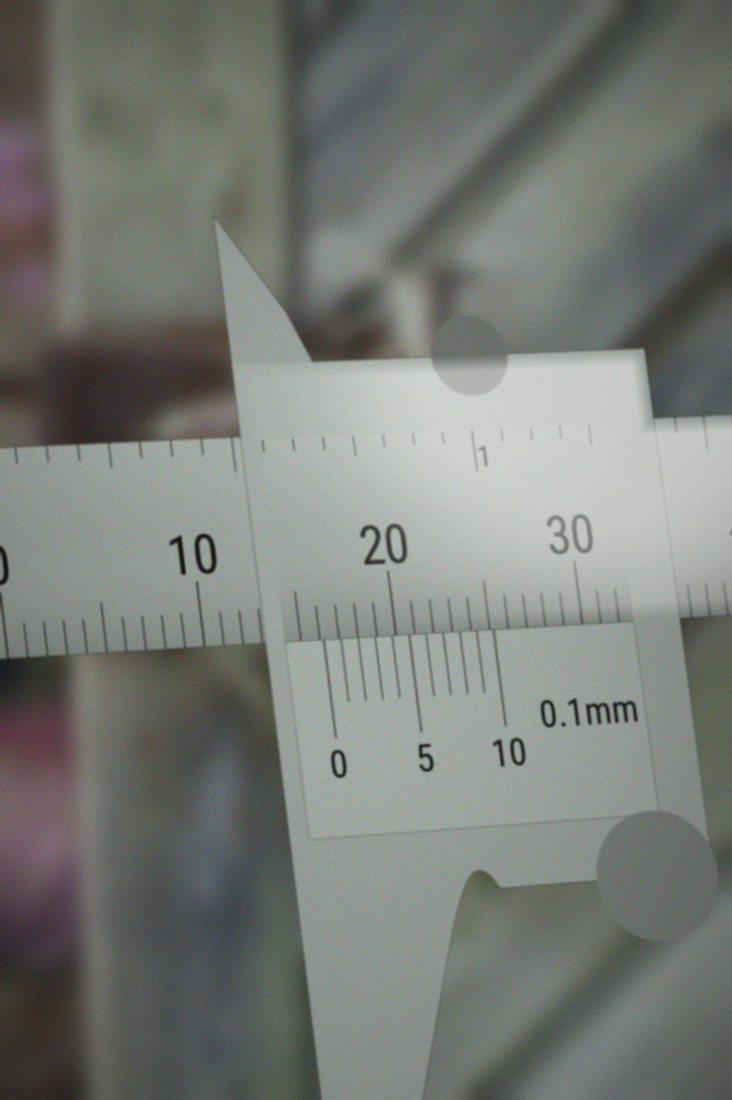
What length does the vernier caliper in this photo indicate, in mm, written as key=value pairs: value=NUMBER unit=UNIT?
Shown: value=16.2 unit=mm
